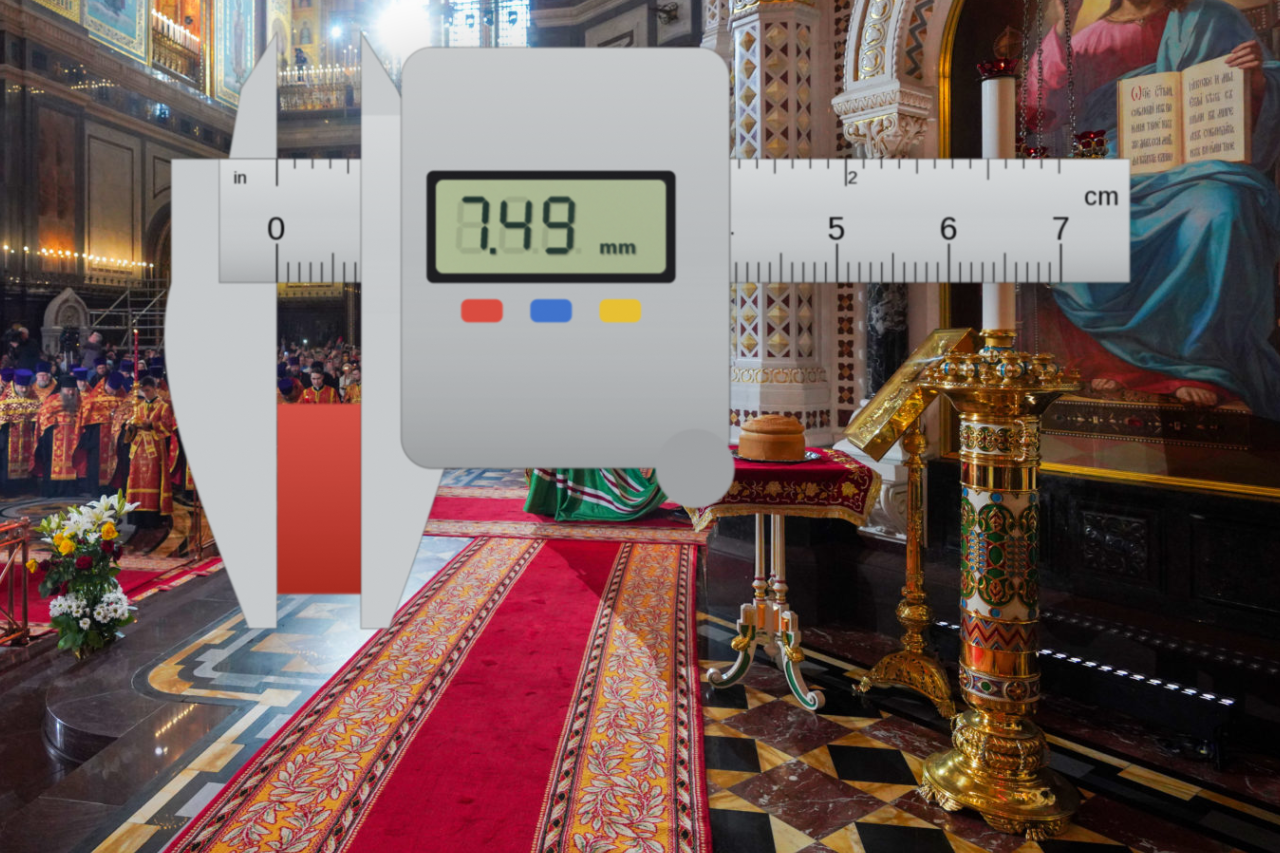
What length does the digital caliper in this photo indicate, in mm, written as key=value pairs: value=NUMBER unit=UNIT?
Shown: value=7.49 unit=mm
